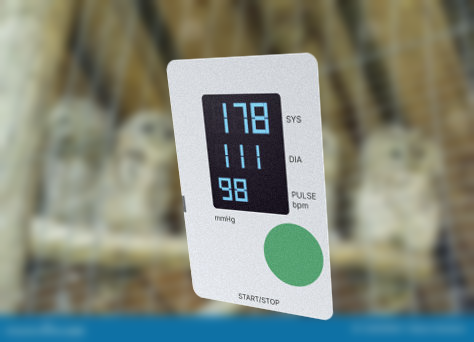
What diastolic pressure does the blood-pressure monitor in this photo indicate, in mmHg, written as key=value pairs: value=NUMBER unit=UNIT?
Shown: value=111 unit=mmHg
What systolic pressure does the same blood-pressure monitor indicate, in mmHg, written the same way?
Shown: value=178 unit=mmHg
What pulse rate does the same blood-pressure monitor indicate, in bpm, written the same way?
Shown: value=98 unit=bpm
